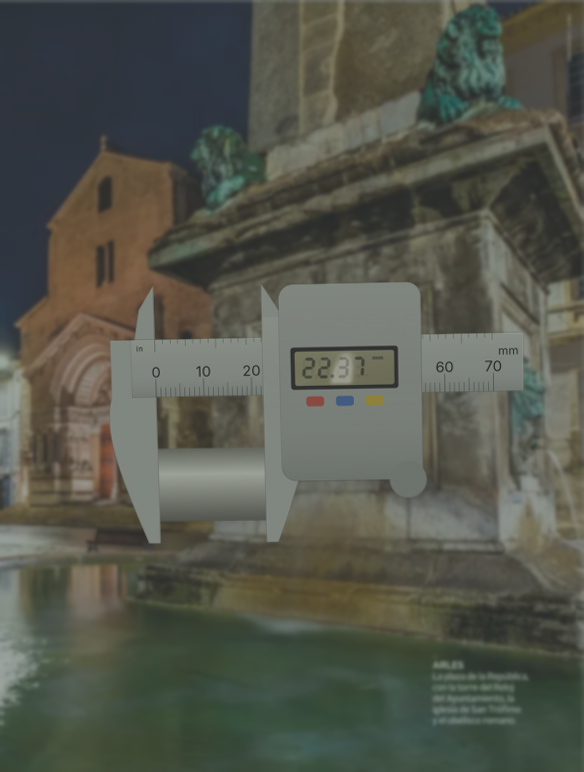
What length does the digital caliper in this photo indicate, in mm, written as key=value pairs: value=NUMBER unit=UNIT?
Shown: value=22.37 unit=mm
